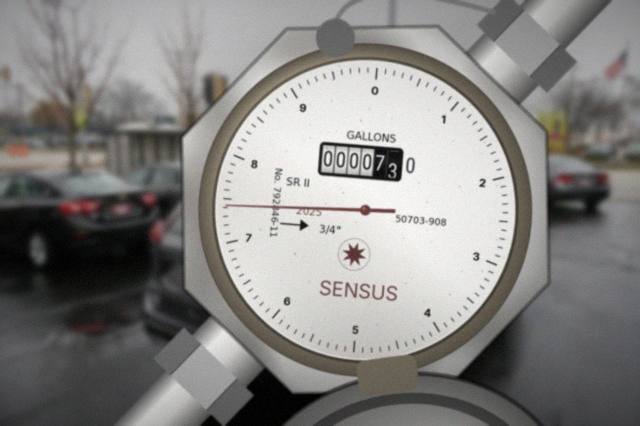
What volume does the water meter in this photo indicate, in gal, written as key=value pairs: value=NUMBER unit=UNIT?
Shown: value=727.4 unit=gal
